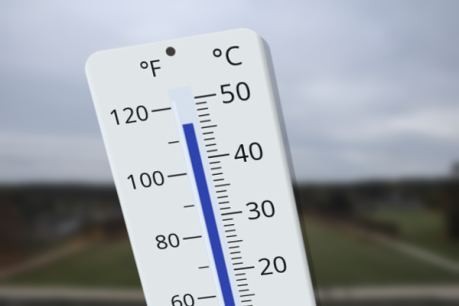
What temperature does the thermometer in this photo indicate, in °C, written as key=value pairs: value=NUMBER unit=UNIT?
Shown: value=46 unit=°C
